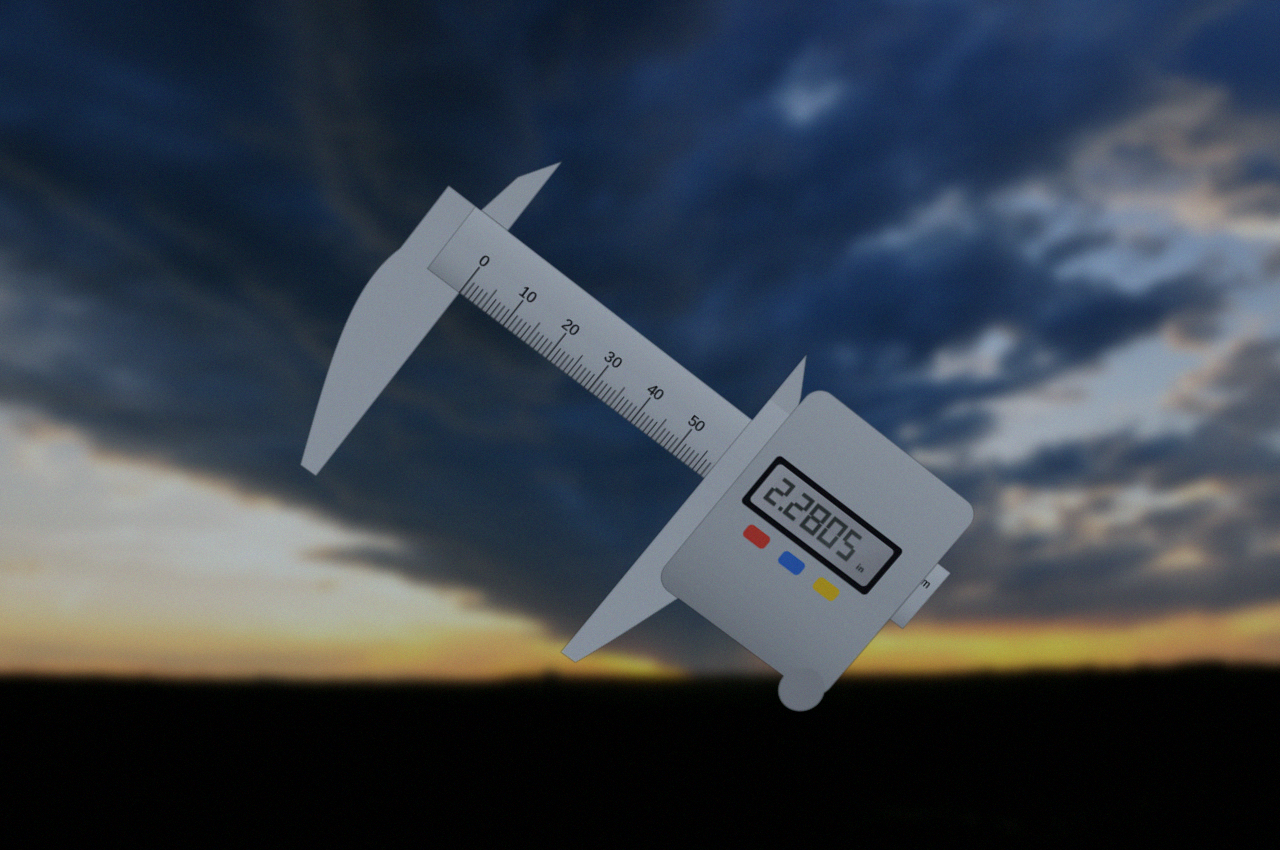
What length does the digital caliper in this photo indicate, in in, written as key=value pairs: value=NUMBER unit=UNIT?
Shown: value=2.2805 unit=in
